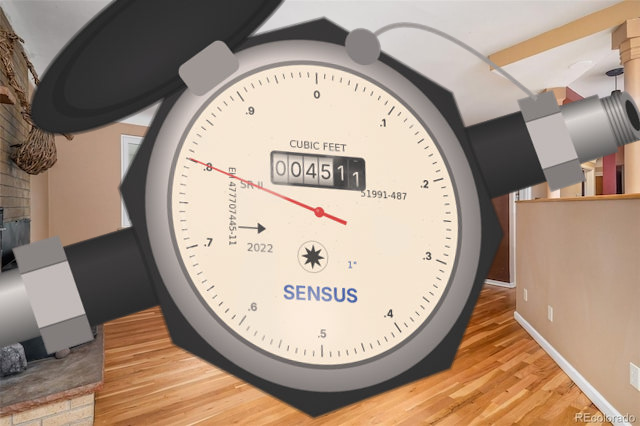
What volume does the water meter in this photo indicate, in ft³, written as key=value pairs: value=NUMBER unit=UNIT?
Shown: value=4510.80 unit=ft³
